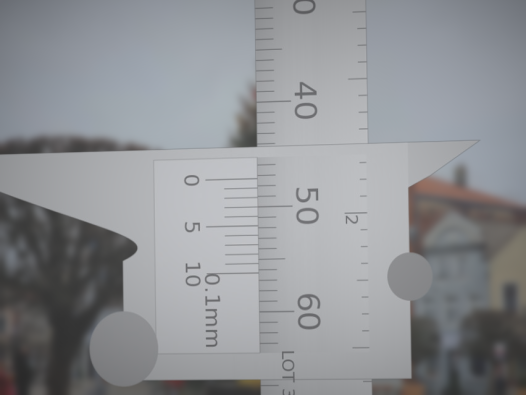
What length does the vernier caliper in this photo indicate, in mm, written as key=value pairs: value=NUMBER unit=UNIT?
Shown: value=47.3 unit=mm
